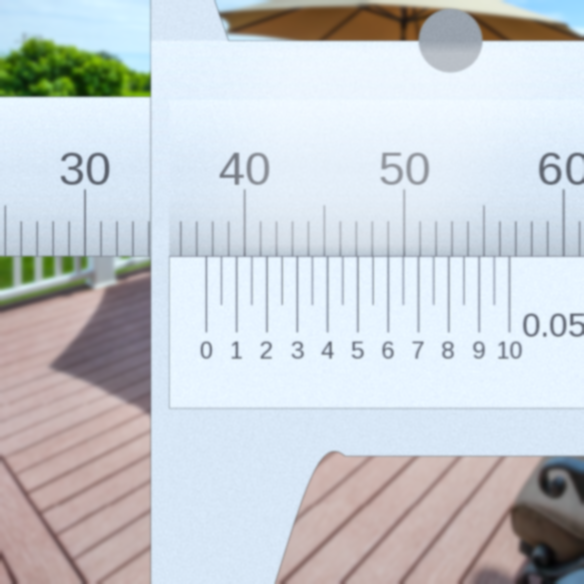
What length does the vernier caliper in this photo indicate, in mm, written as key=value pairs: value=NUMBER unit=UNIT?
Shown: value=37.6 unit=mm
